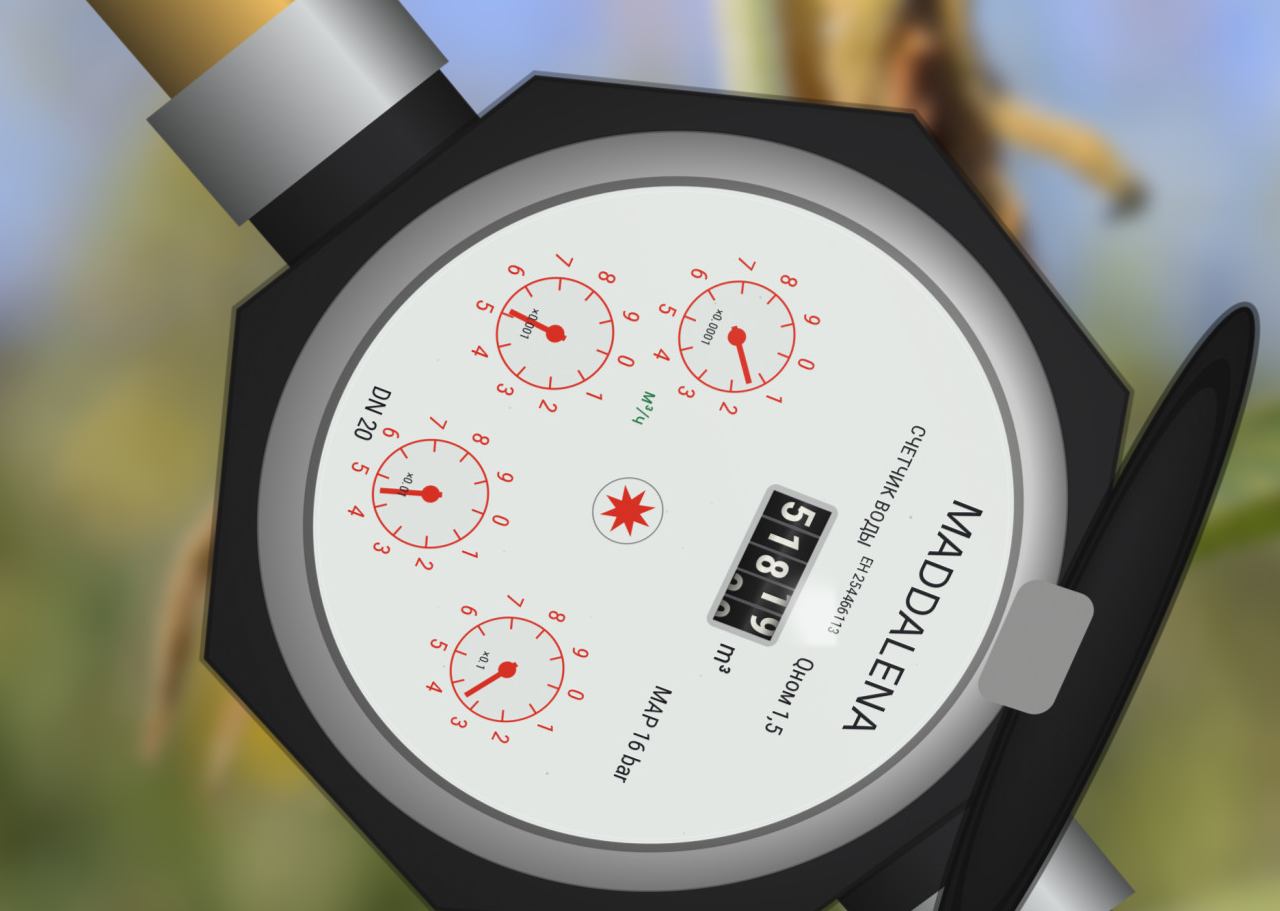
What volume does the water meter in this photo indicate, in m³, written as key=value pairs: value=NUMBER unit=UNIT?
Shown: value=51819.3451 unit=m³
